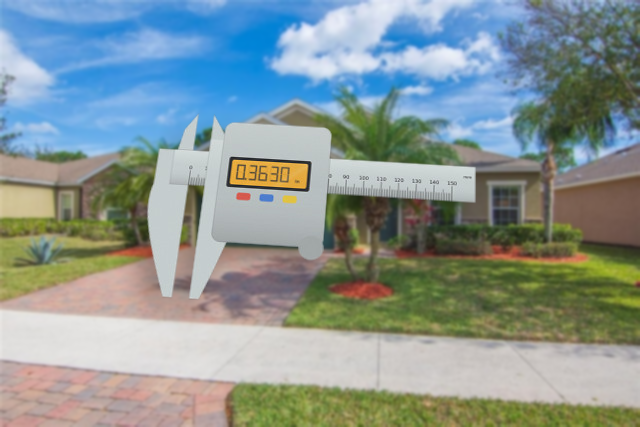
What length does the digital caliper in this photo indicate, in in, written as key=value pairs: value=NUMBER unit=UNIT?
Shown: value=0.3630 unit=in
